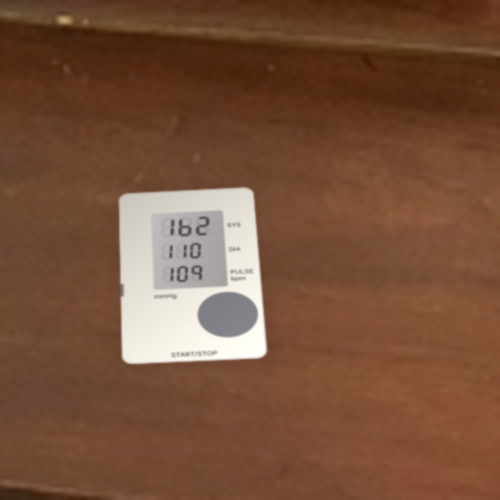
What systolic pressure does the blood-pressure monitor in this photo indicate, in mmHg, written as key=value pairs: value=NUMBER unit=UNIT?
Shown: value=162 unit=mmHg
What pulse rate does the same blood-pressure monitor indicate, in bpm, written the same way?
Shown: value=109 unit=bpm
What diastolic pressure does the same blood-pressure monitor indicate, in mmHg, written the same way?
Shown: value=110 unit=mmHg
